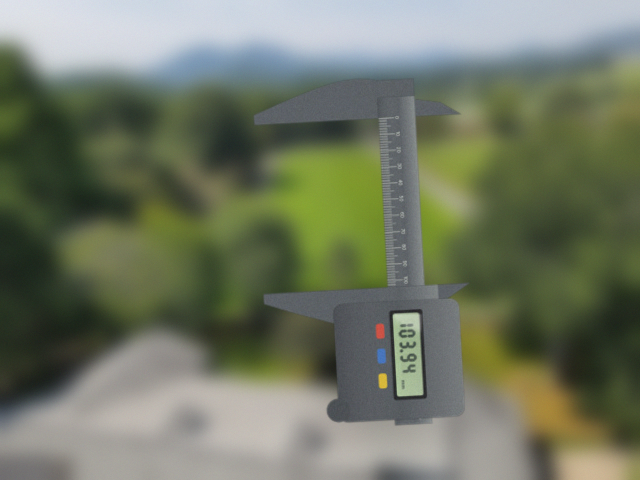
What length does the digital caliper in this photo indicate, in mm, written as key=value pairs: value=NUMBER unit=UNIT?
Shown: value=103.94 unit=mm
